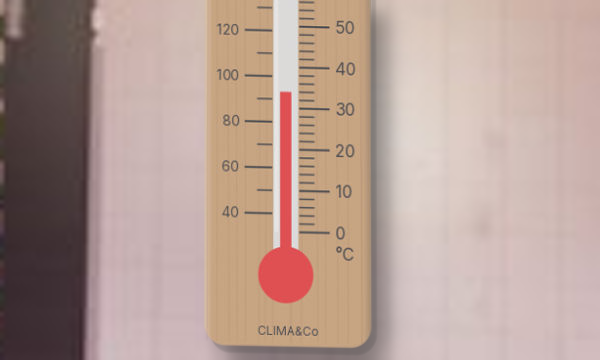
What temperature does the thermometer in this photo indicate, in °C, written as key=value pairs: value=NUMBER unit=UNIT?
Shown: value=34 unit=°C
